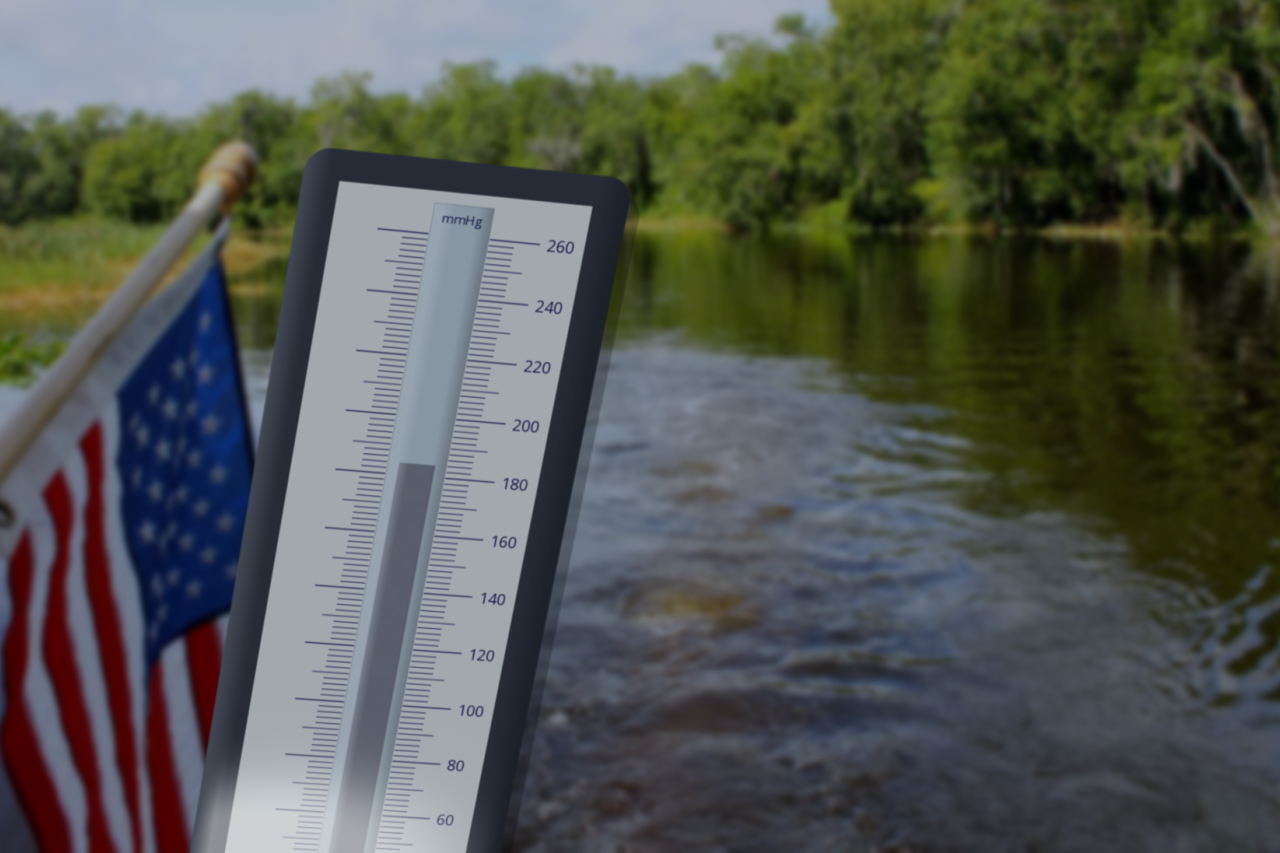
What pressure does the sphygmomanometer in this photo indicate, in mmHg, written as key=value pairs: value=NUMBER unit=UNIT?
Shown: value=184 unit=mmHg
